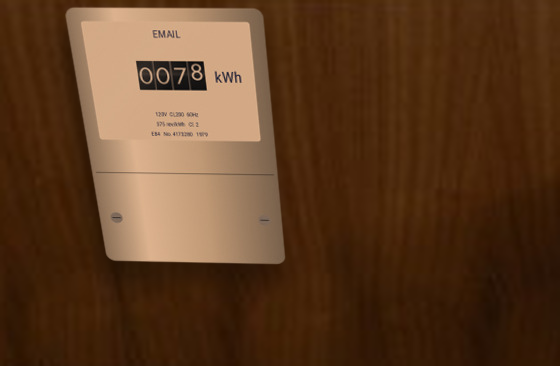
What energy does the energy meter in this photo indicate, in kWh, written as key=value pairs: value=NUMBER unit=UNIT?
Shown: value=78 unit=kWh
